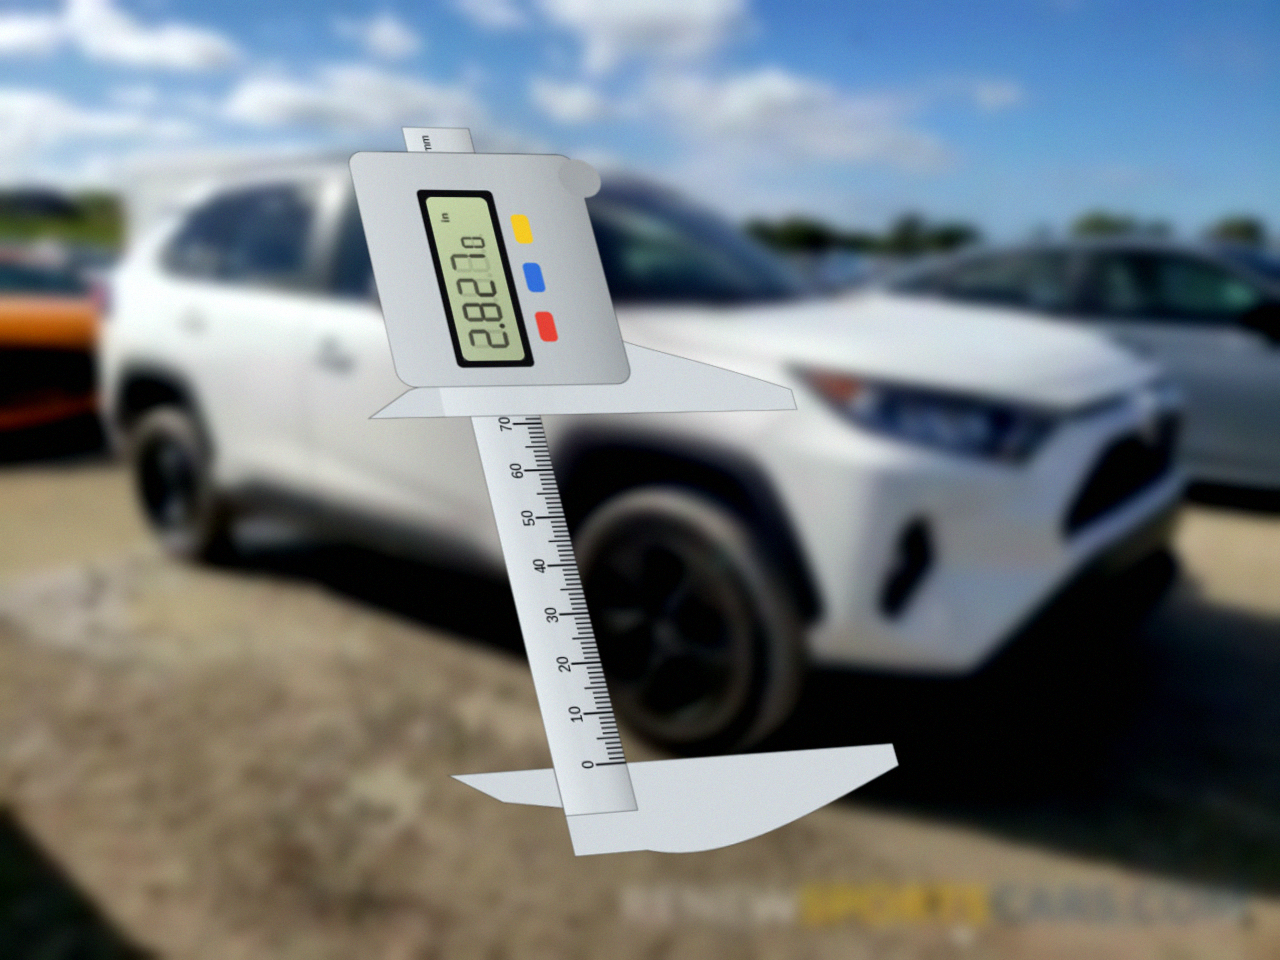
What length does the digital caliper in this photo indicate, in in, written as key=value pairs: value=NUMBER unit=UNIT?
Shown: value=2.8270 unit=in
